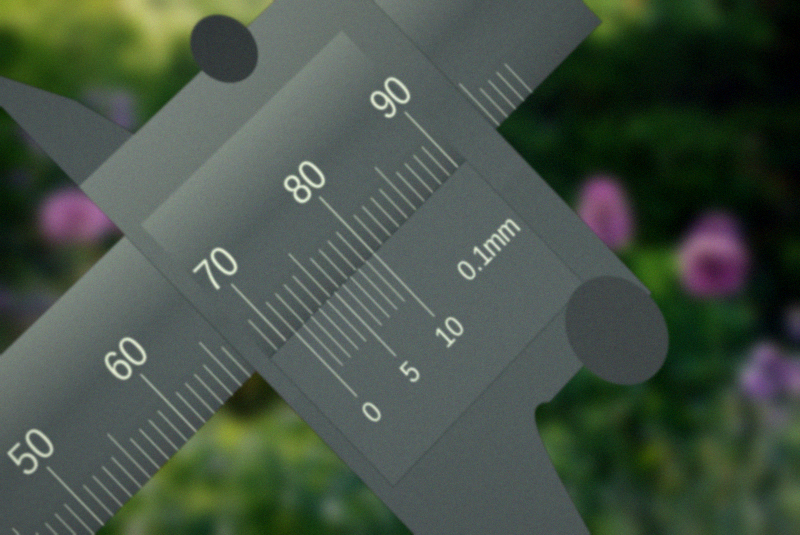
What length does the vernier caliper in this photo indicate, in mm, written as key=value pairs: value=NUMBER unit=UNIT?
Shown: value=71.0 unit=mm
